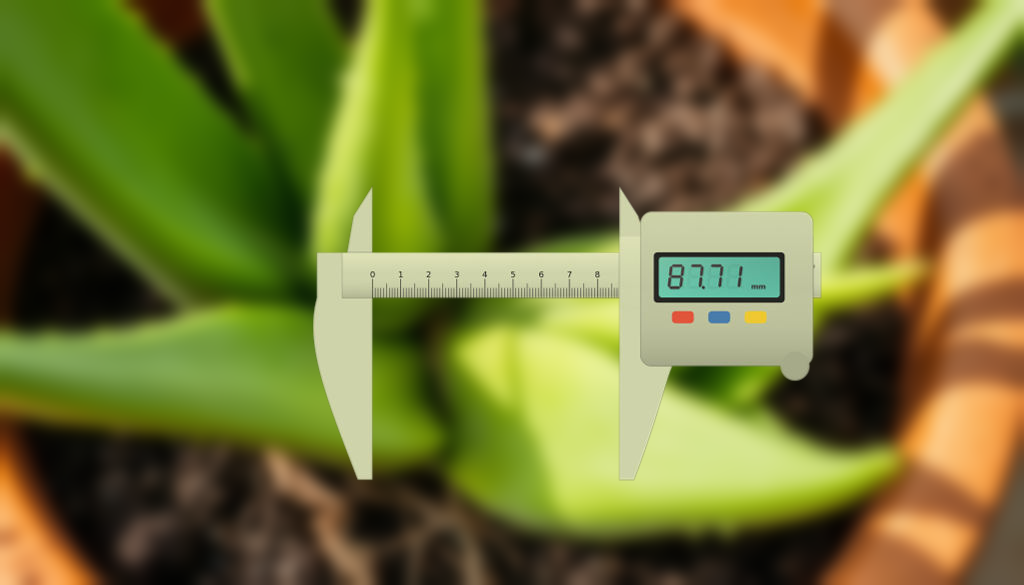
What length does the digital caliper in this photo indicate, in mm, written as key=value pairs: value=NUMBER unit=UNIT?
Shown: value=87.71 unit=mm
